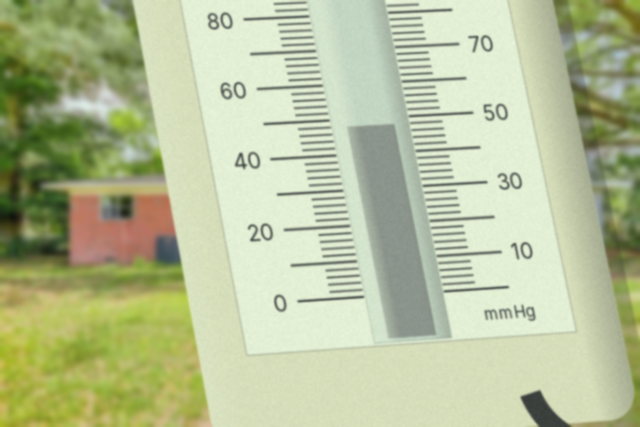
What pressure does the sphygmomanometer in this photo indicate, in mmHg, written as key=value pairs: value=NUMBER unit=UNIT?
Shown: value=48 unit=mmHg
